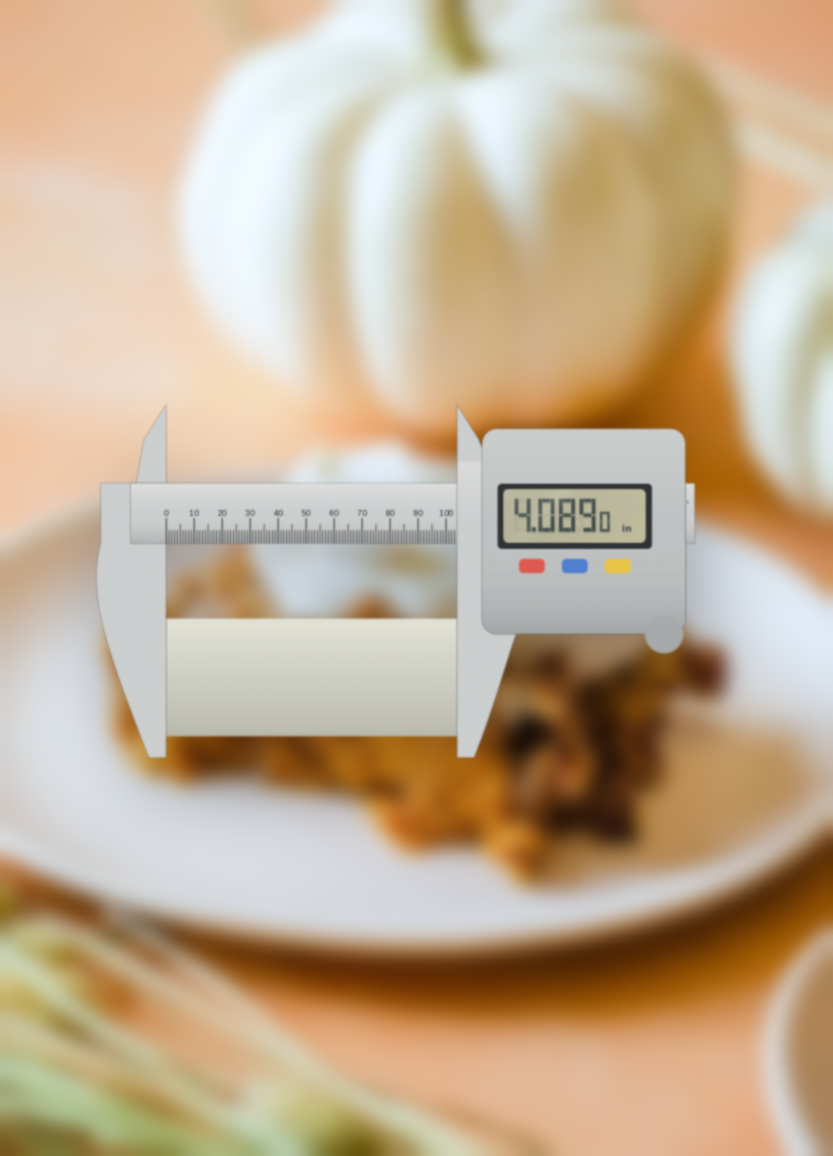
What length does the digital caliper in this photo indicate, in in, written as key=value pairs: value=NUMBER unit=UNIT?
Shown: value=4.0890 unit=in
